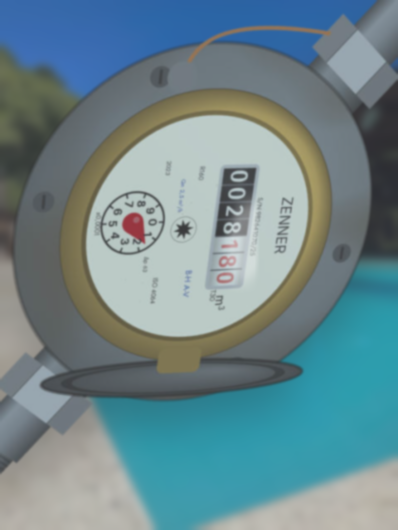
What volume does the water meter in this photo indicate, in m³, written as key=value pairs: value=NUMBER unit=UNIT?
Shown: value=28.1801 unit=m³
